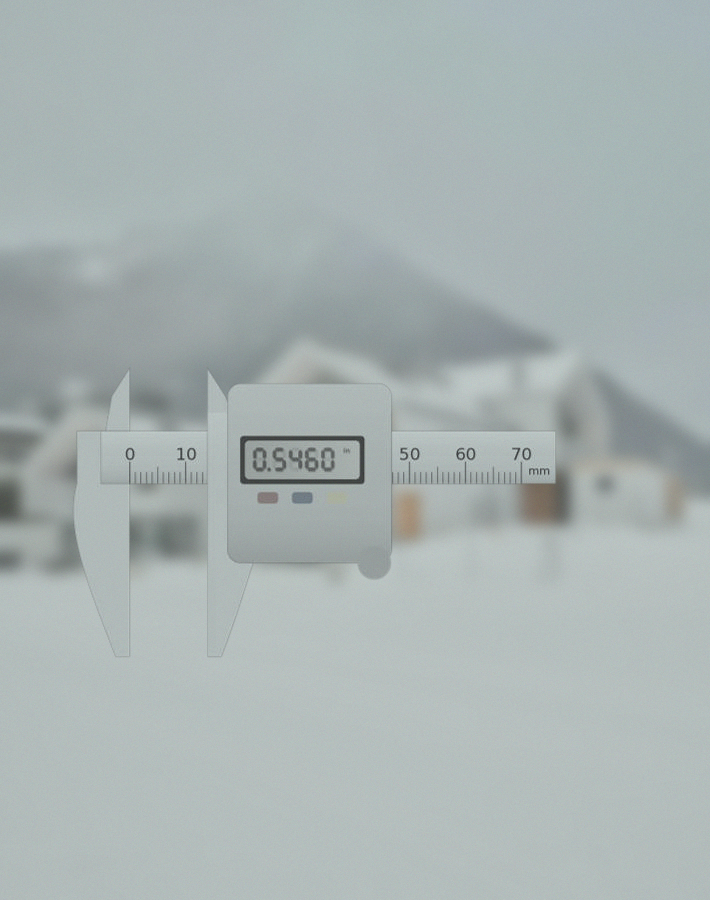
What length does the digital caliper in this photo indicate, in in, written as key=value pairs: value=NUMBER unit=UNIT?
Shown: value=0.5460 unit=in
